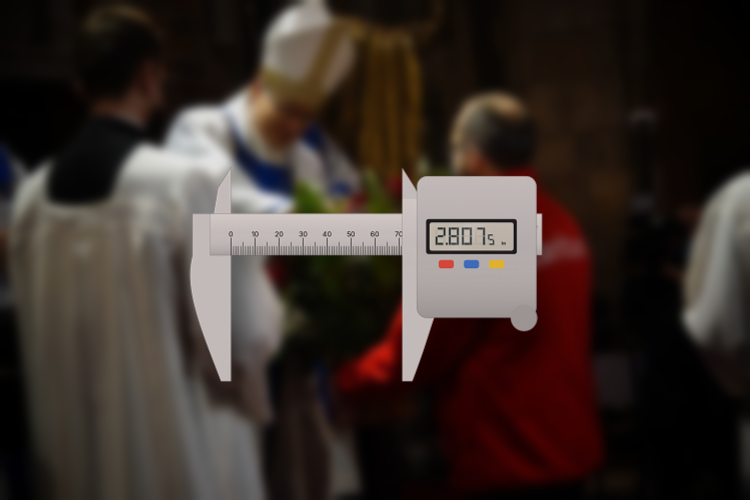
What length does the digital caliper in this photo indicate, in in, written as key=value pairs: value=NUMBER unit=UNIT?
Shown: value=2.8075 unit=in
